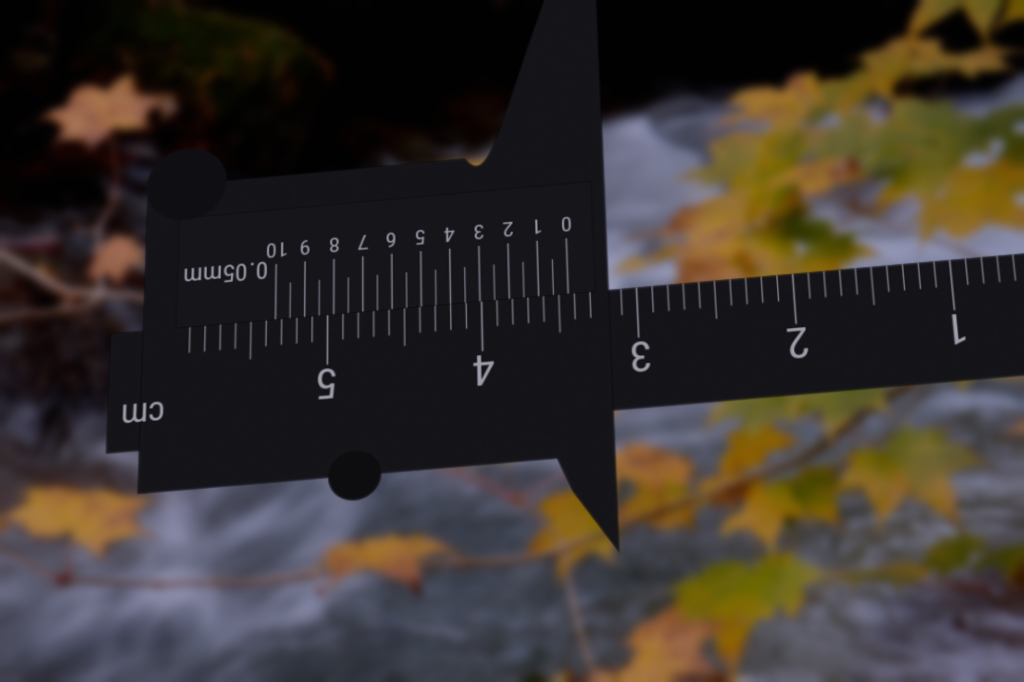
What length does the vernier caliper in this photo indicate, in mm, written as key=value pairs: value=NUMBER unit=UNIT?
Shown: value=34.4 unit=mm
